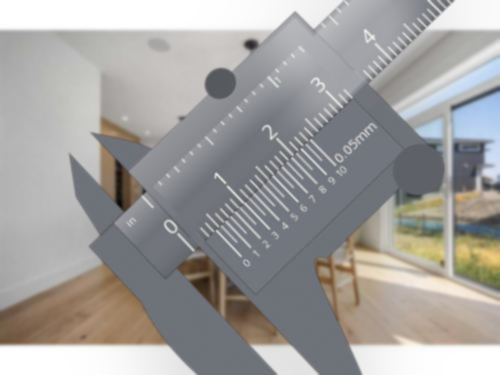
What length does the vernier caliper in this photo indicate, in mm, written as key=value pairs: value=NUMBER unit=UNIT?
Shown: value=4.4 unit=mm
